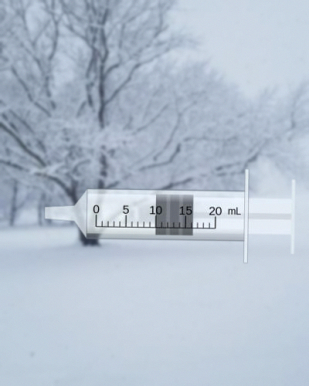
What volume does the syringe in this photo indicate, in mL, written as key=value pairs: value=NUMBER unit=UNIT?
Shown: value=10 unit=mL
